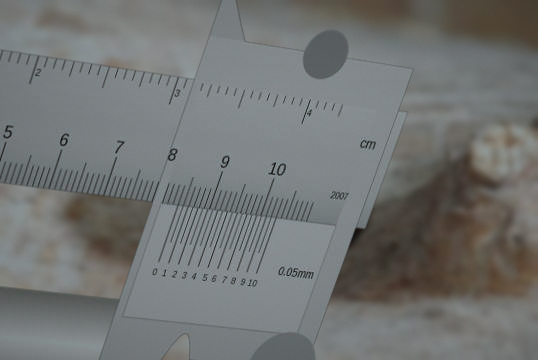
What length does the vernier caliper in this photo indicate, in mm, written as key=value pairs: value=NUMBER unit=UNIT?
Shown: value=84.0 unit=mm
